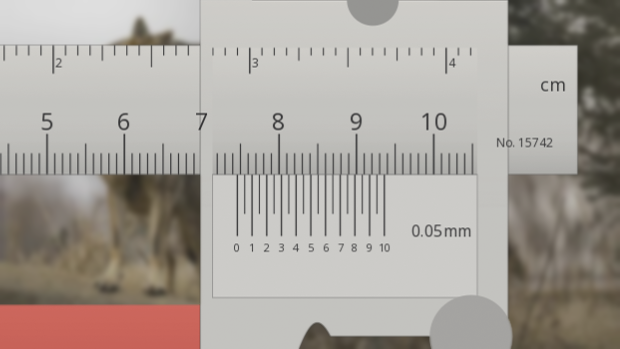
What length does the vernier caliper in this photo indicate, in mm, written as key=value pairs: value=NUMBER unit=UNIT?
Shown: value=74.6 unit=mm
